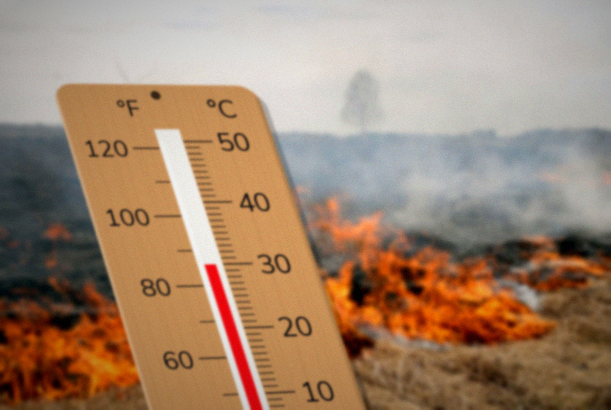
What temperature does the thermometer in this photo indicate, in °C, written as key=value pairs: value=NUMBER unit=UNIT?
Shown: value=30 unit=°C
